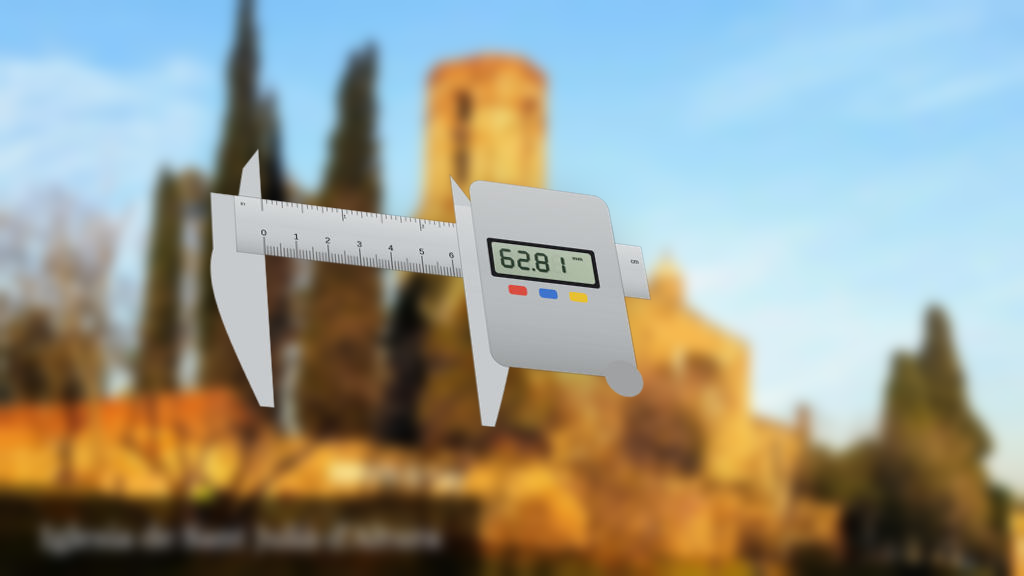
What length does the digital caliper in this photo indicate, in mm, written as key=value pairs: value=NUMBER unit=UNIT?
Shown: value=62.81 unit=mm
